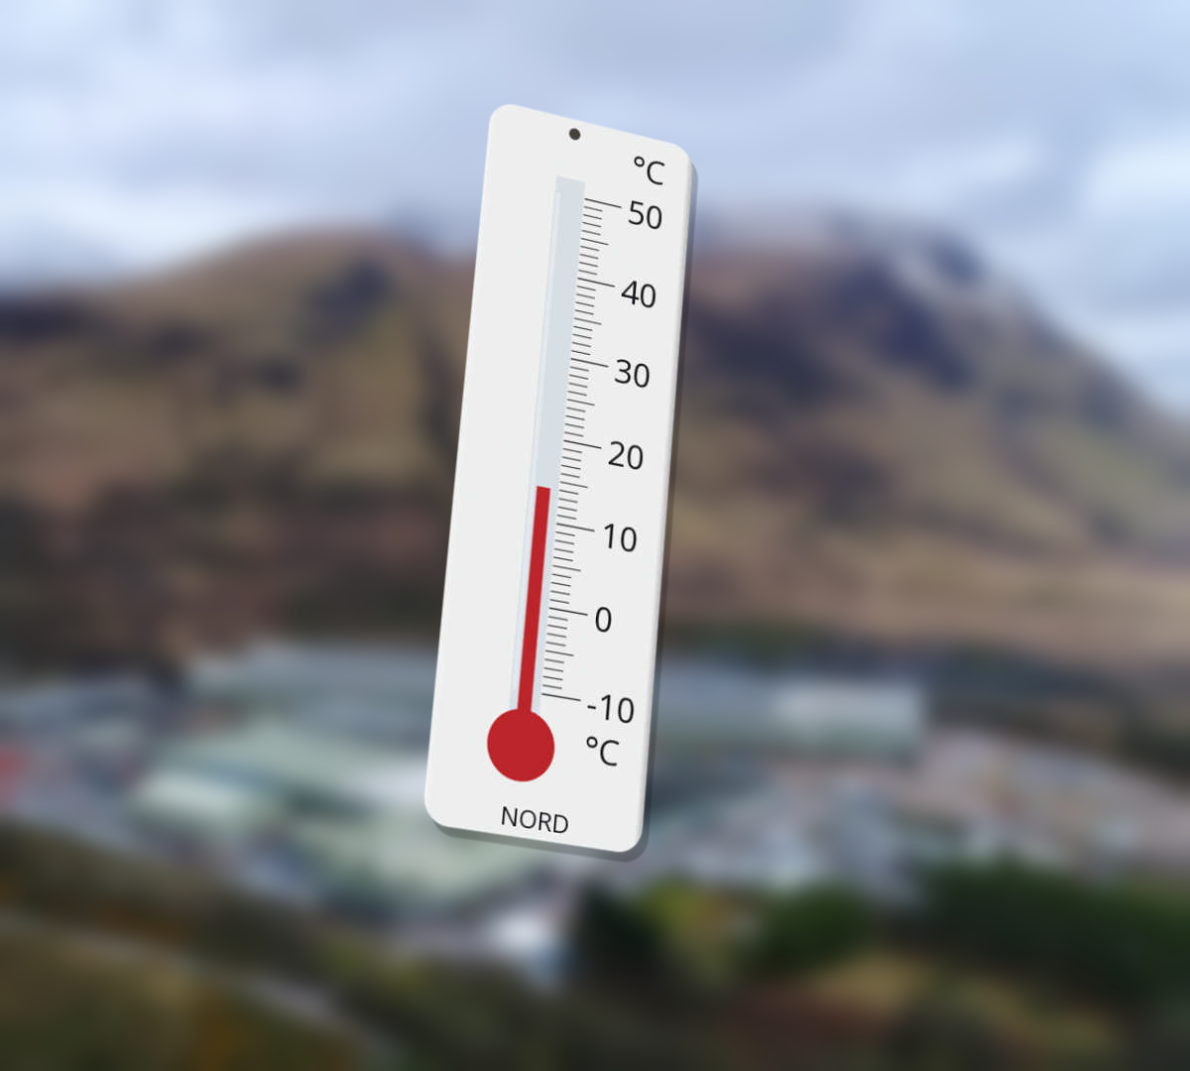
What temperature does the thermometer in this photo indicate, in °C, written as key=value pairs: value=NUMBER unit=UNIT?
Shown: value=14 unit=°C
